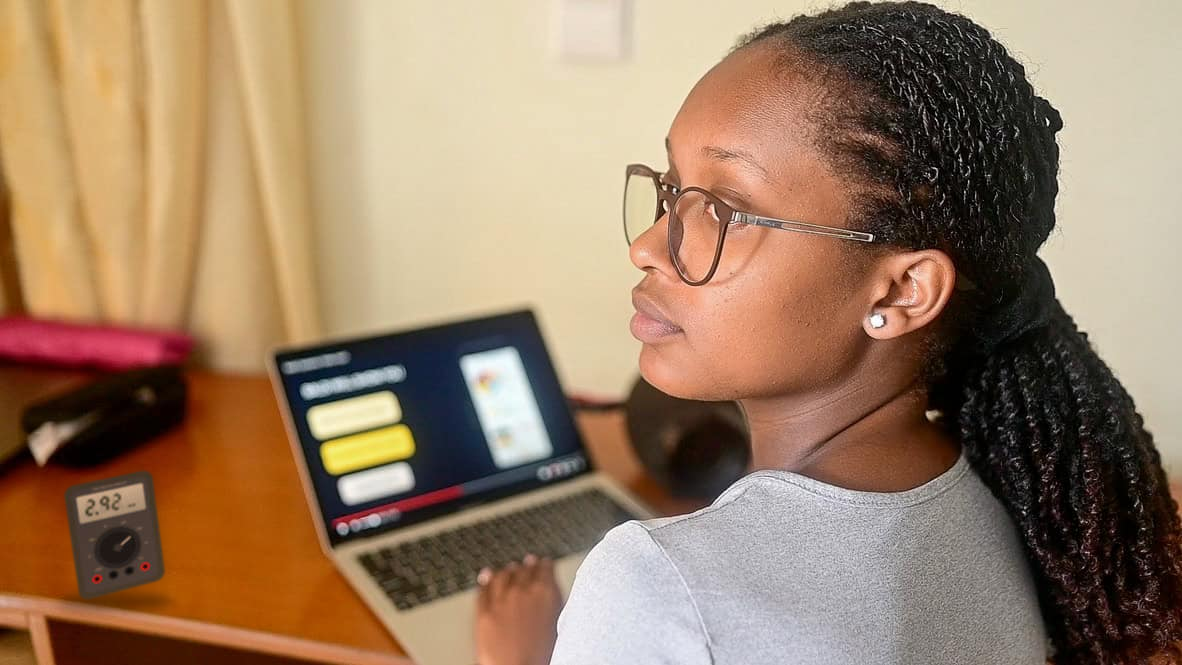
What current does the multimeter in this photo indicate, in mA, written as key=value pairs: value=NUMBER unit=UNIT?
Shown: value=2.92 unit=mA
